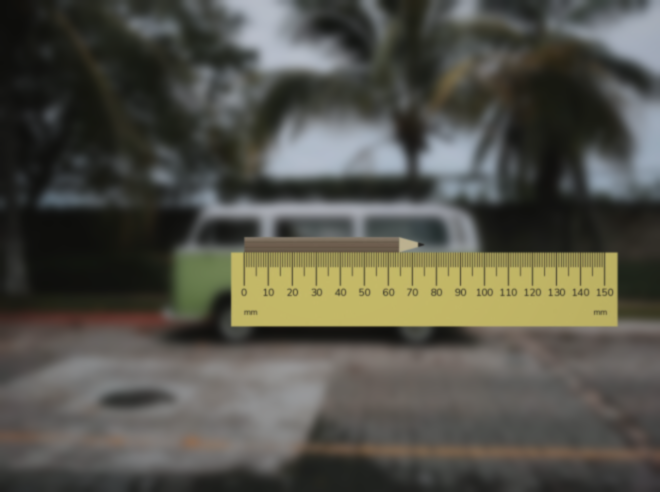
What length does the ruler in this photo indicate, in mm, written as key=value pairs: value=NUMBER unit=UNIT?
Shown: value=75 unit=mm
